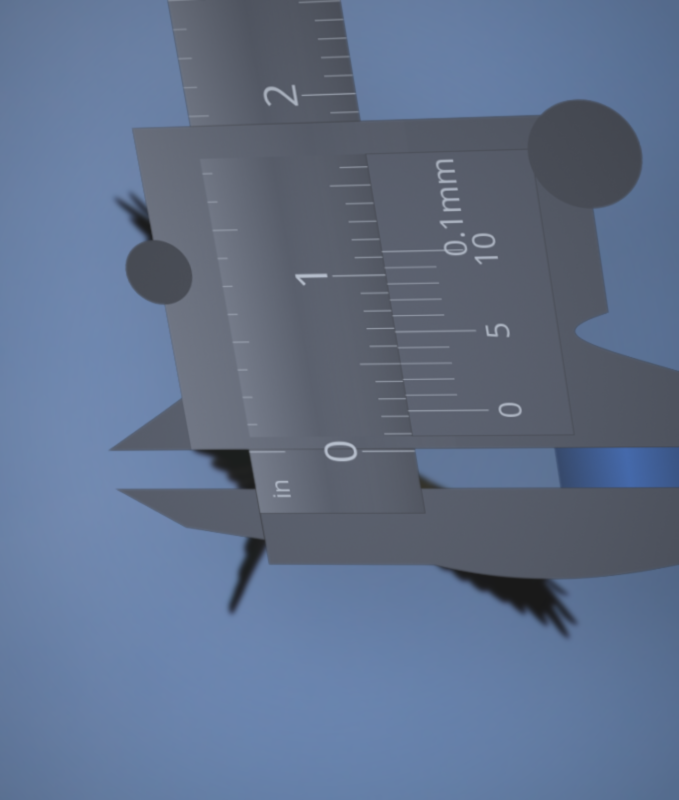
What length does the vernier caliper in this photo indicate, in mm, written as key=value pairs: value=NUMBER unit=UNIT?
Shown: value=2.3 unit=mm
